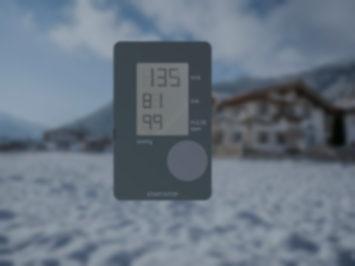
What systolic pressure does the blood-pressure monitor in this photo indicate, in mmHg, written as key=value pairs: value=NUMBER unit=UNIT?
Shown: value=135 unit=mmHg
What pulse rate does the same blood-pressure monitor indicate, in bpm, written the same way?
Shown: value=99 unit=bpm
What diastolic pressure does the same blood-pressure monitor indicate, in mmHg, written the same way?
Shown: value=81 unit=mmHg
